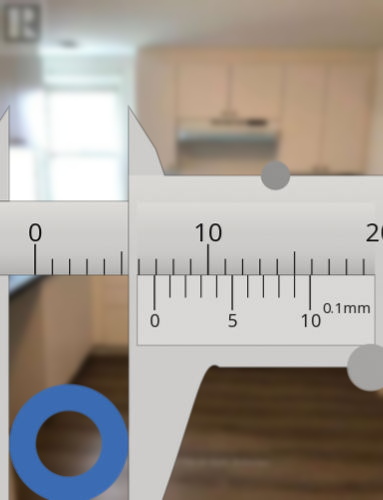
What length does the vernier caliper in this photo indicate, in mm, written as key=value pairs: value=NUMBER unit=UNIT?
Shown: value=6.9 unit=mm
